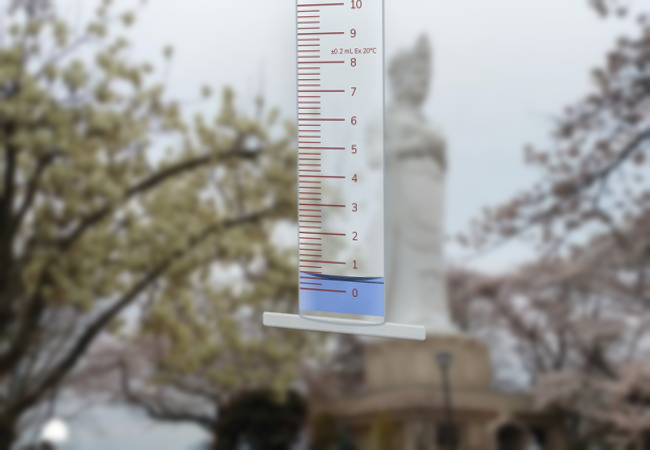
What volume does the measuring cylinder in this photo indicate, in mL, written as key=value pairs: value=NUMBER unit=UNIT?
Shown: value=0.4 unit=mL
